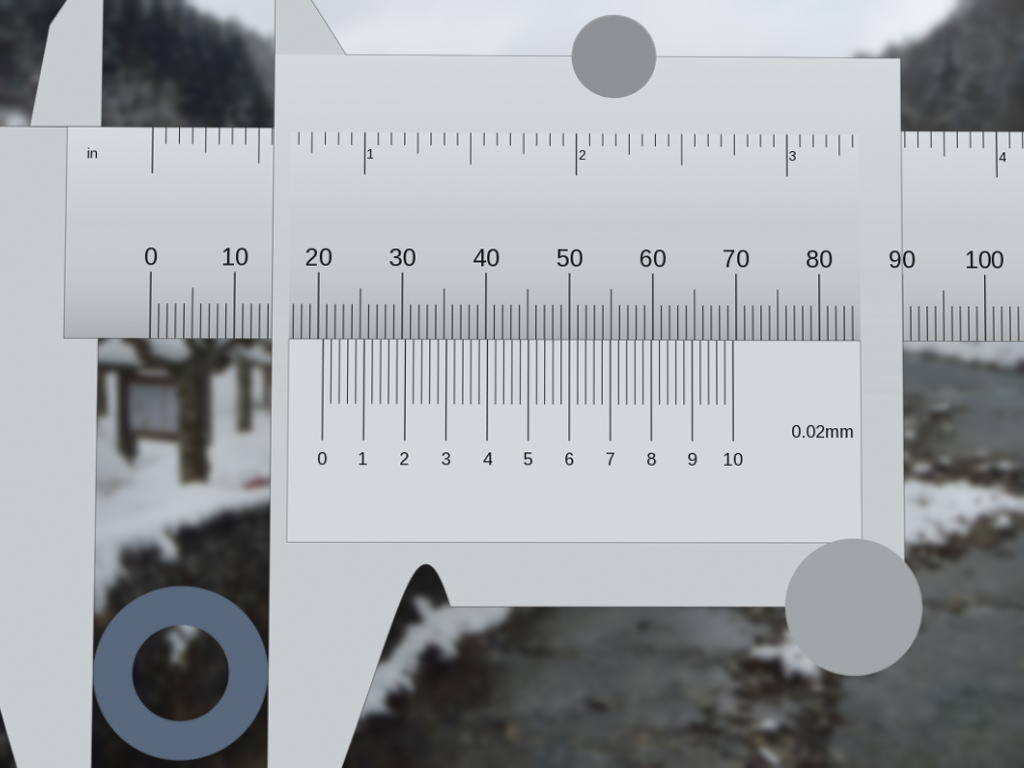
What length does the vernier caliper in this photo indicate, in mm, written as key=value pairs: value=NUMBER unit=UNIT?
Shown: value=20.6 unit=mm
